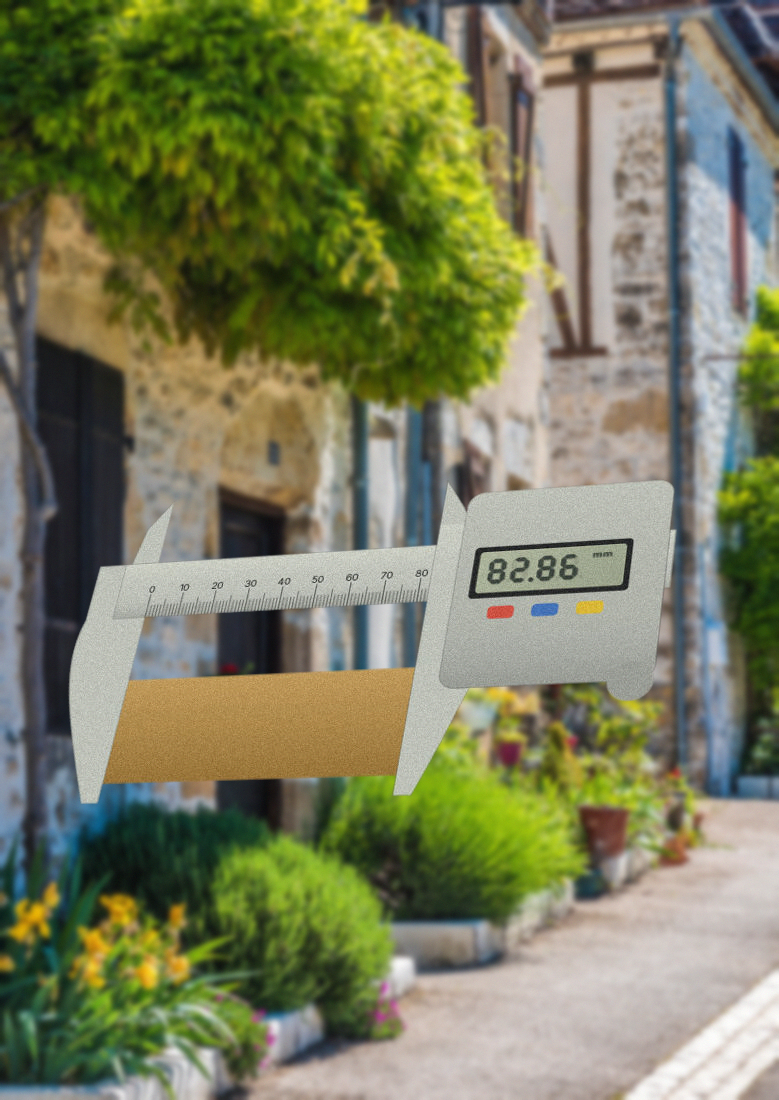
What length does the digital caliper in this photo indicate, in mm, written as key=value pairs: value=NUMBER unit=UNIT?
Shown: value=82.86 unit=mm
